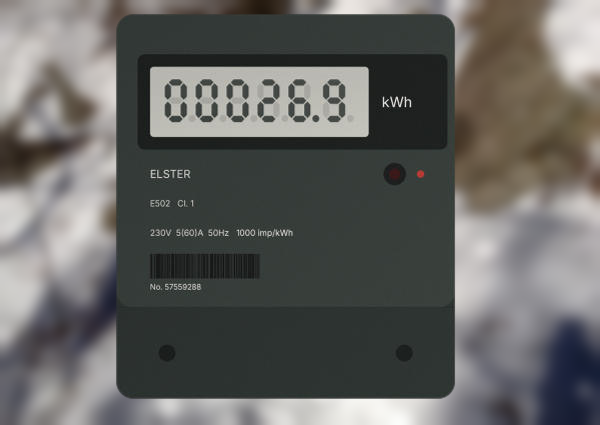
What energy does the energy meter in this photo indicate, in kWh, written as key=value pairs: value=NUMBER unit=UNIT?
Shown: value=26.9 unit=kWh
